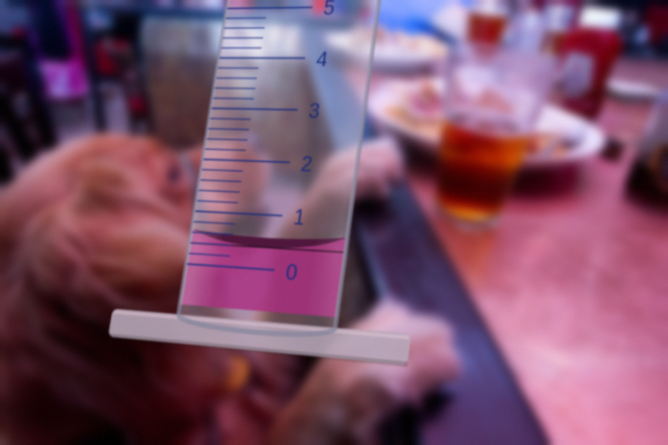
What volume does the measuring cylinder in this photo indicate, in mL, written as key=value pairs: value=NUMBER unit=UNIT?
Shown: value=0.4 unit=mL
